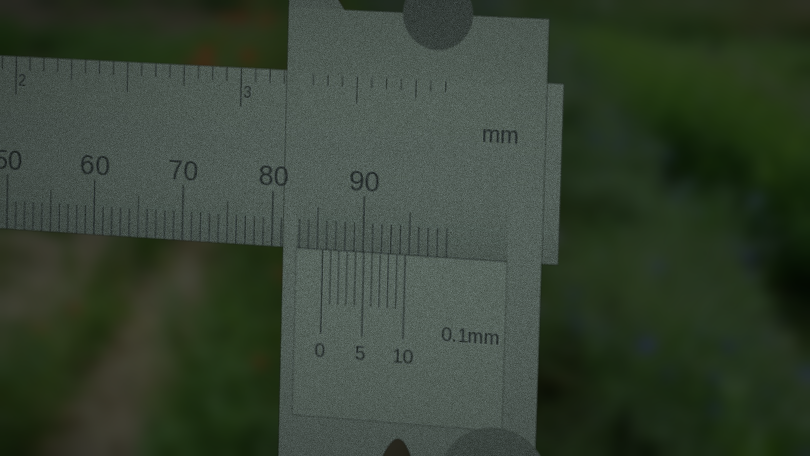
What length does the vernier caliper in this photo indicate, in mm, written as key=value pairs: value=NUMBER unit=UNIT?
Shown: value=85.6 unit=mm
